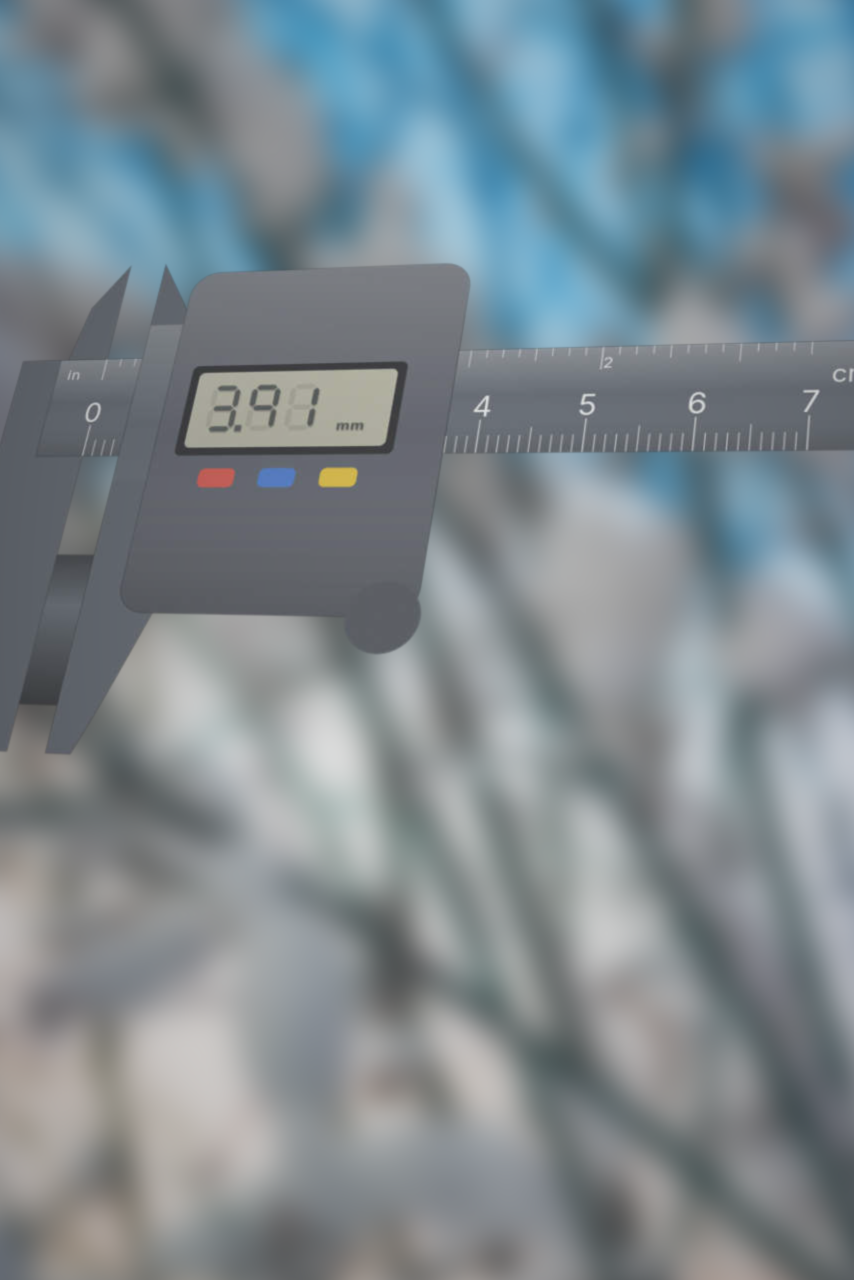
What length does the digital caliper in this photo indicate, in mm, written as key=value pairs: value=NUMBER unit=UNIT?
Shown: value=3.91 unit=mm
